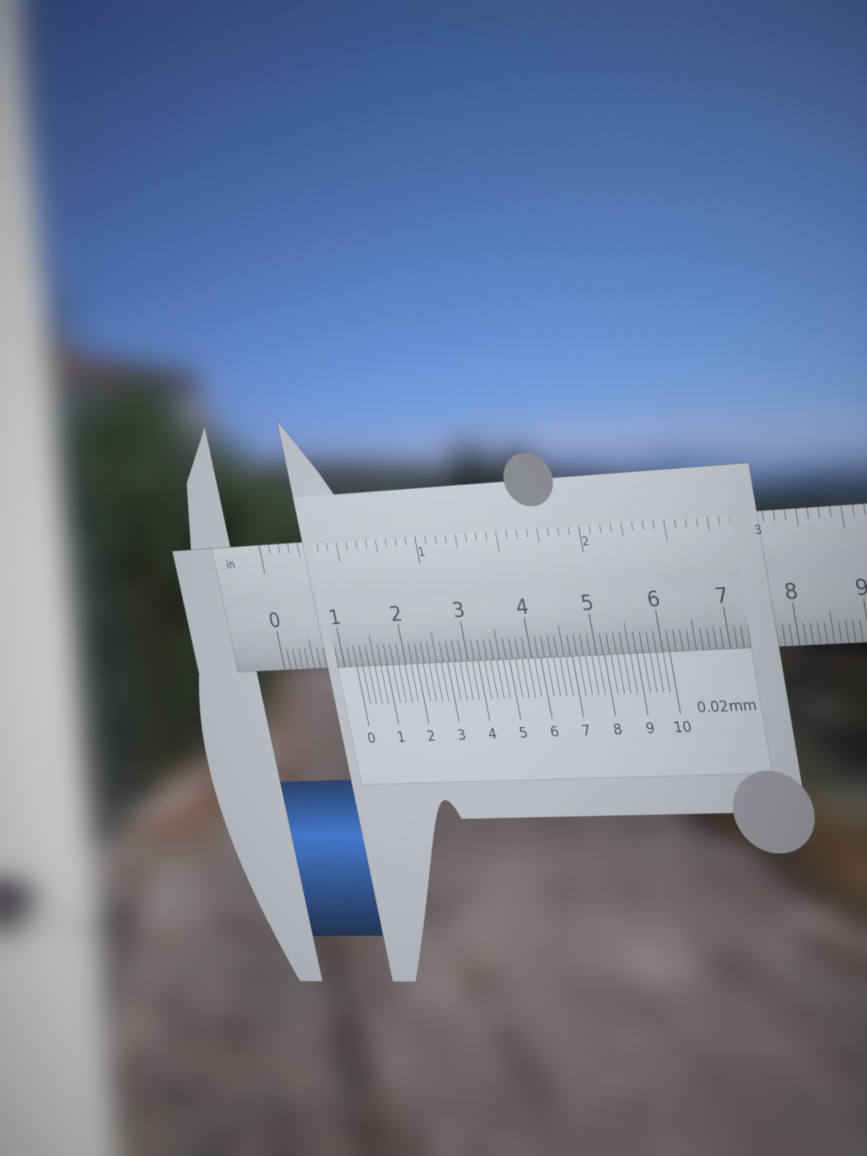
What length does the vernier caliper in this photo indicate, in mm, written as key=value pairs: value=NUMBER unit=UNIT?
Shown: value=12.0 unit=mm
